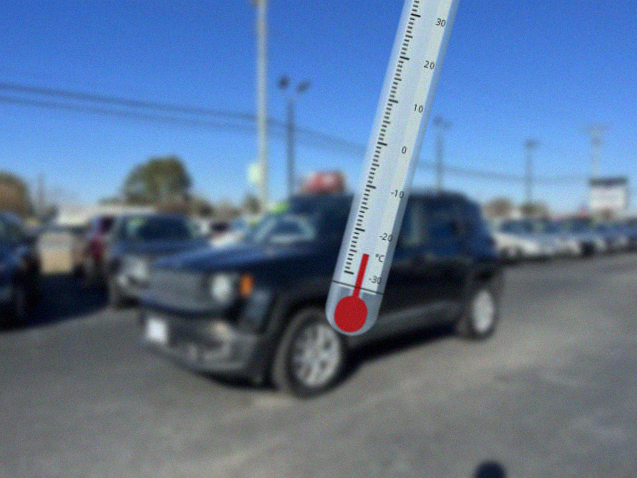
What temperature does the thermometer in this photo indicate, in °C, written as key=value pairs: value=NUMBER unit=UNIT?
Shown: value=-25 unit=°C
